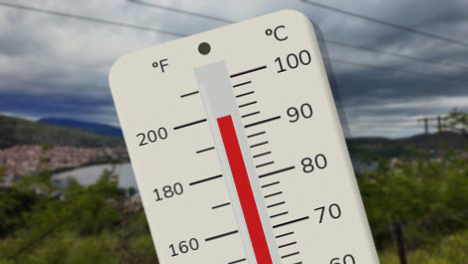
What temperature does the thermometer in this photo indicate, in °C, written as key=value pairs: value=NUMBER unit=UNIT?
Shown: value=93 unit=°C
